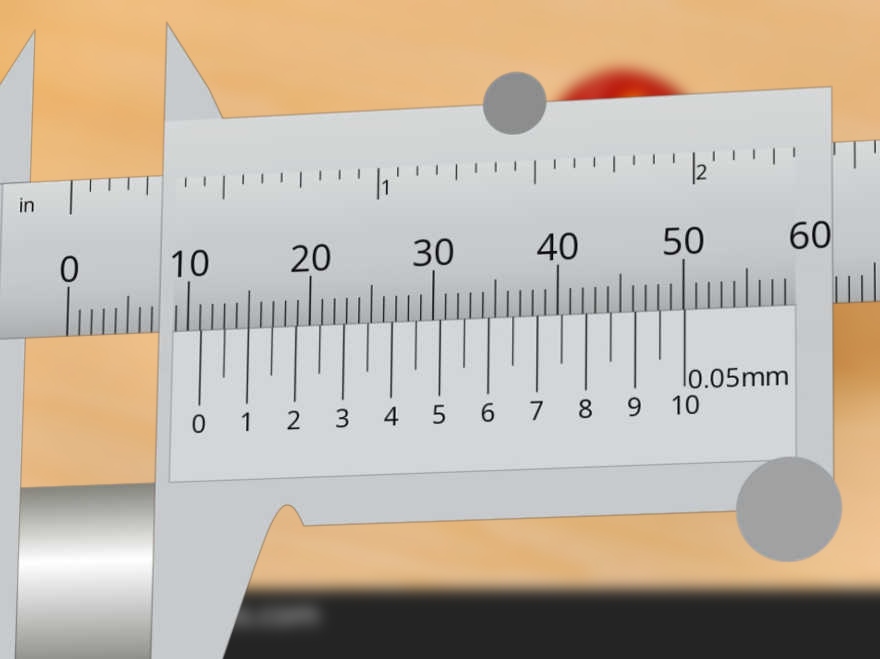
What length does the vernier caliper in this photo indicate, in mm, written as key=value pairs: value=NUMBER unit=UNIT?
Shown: value=11.1 unit=mm
